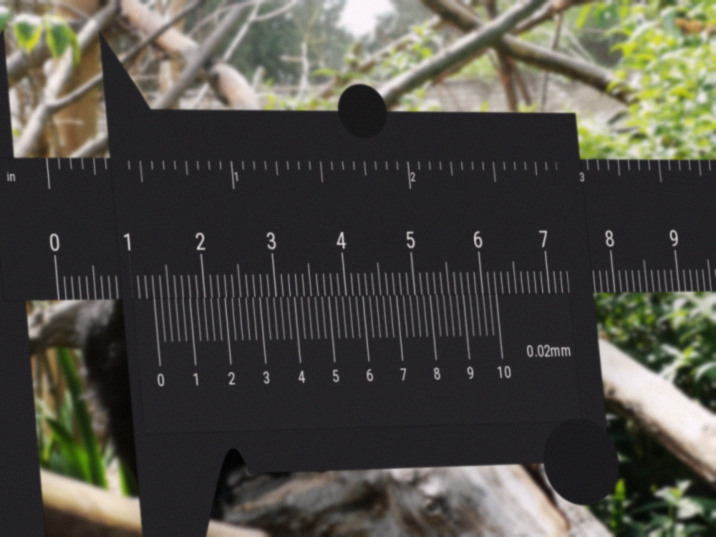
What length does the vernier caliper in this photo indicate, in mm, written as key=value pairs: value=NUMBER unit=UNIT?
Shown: value=13.0 unit=mm
